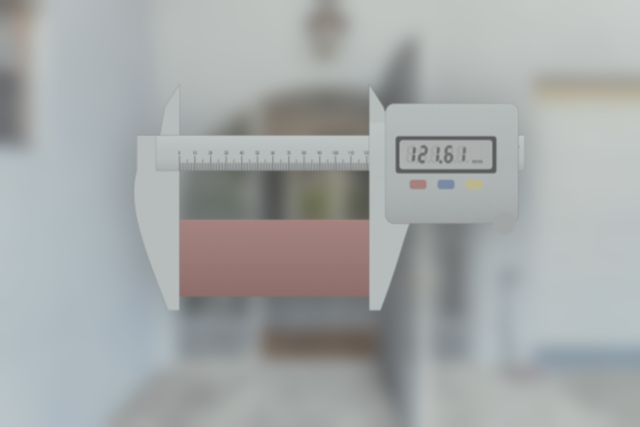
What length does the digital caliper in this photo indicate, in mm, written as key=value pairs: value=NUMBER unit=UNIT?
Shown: value=121.61 unit=mm
